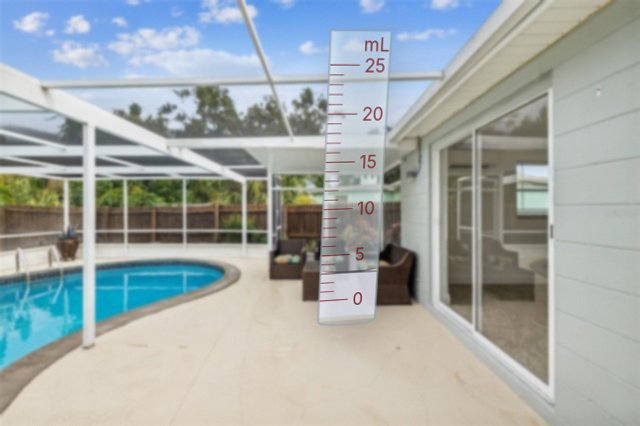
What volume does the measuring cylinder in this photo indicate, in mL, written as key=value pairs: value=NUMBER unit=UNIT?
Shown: value=3 unit=mL
